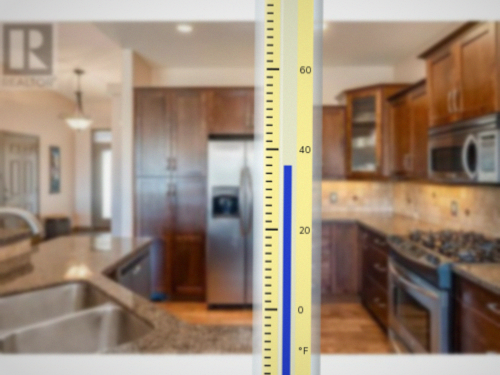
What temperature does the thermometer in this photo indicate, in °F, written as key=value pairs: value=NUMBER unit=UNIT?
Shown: value=36 unit=°F
